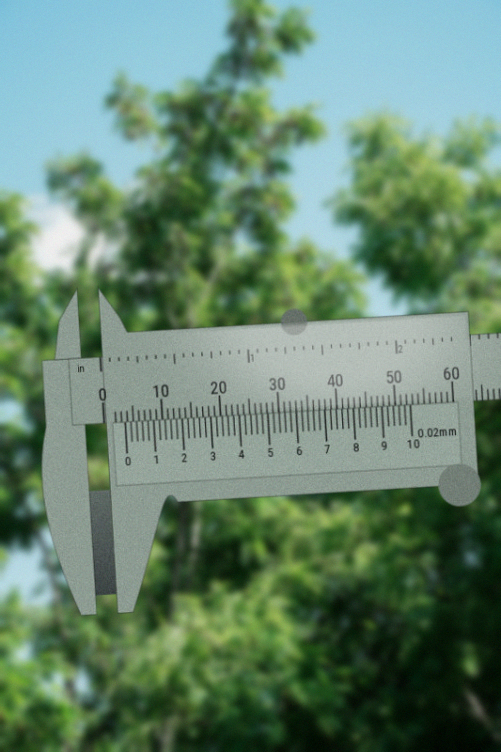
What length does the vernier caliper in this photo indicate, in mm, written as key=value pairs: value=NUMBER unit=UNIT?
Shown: value=3.6 unit=mm
